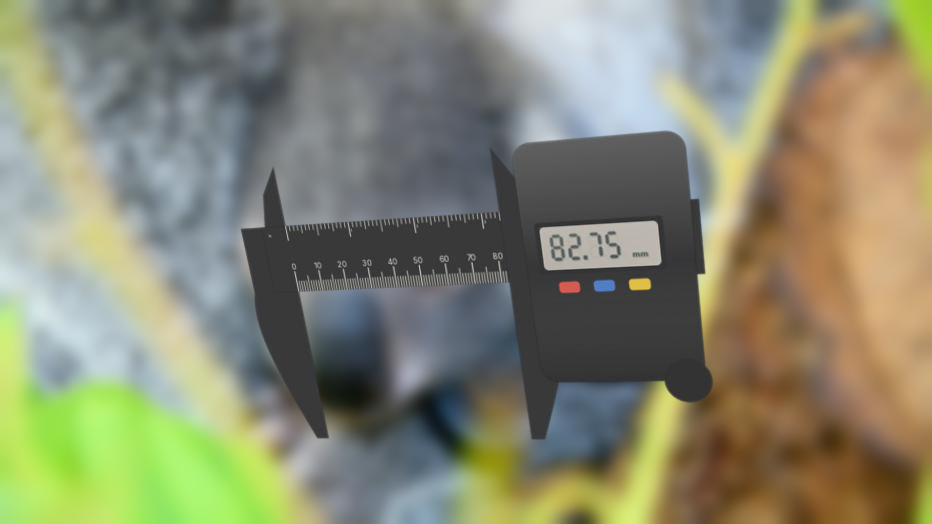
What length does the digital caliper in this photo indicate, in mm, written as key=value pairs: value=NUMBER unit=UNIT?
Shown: value=82.75 unit=mm
